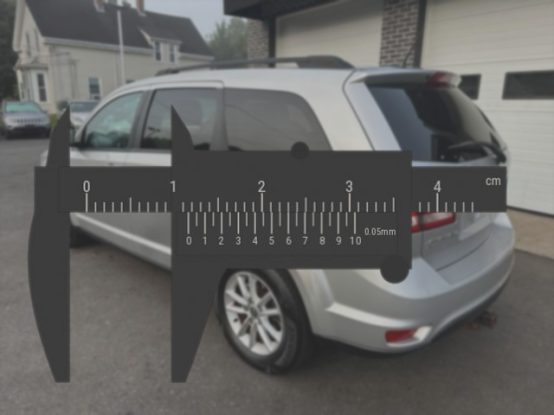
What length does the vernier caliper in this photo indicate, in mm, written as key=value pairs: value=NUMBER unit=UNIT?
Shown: value=11.6 unit=mm
